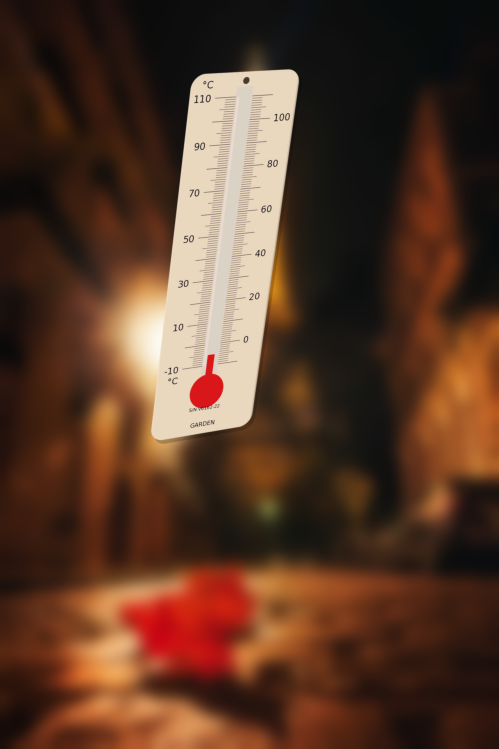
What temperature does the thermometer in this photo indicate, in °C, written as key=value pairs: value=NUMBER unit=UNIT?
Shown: value=-5 unit=°C
